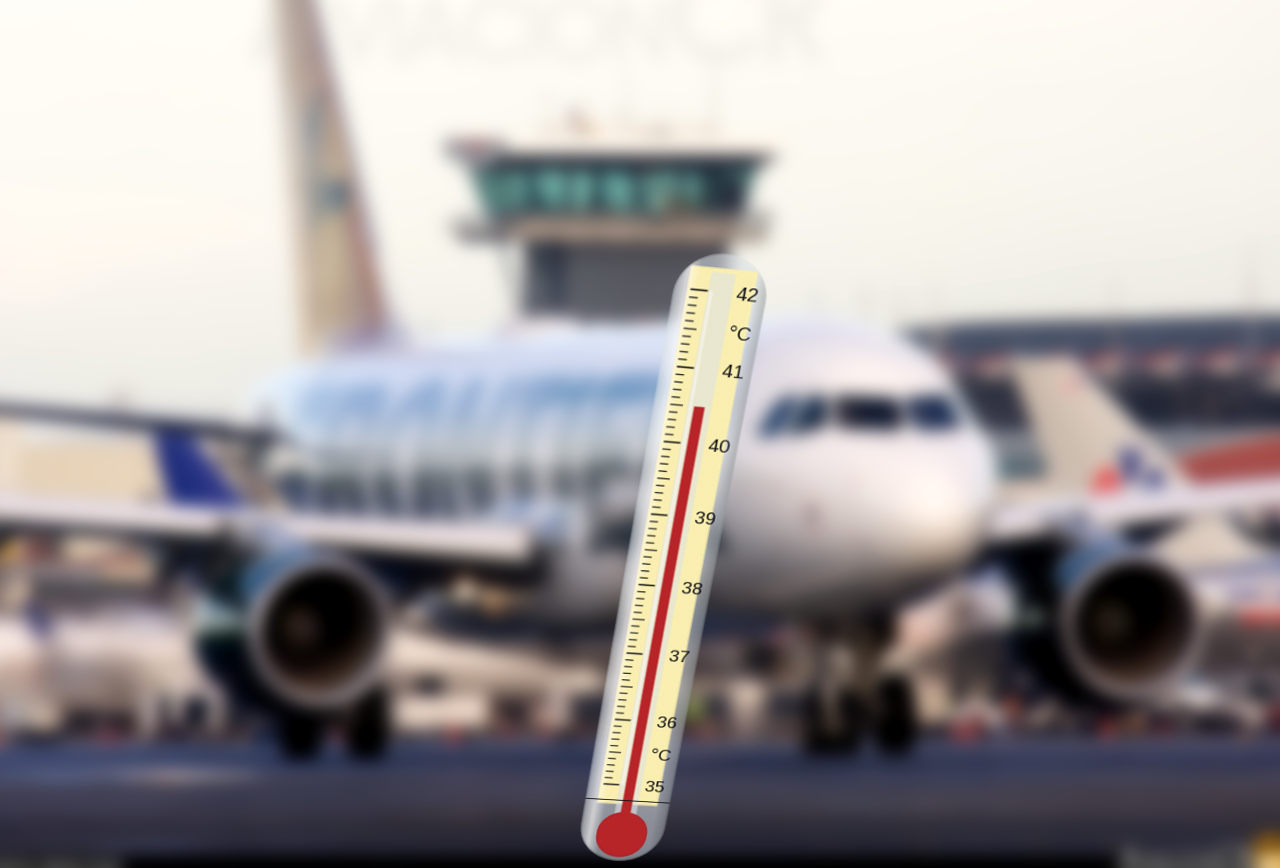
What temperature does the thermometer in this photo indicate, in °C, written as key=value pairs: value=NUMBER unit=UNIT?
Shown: value=40.5 unit=°C
